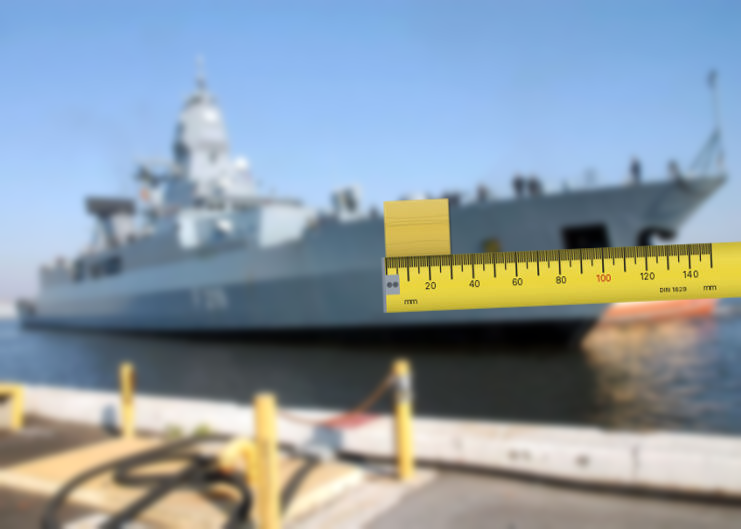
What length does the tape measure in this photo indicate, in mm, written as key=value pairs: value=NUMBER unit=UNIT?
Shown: value=30 unit=mm
